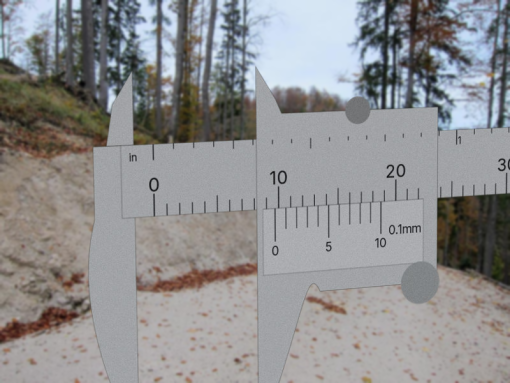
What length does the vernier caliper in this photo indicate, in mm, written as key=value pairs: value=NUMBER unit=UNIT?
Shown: value=9.7 unit=mm
